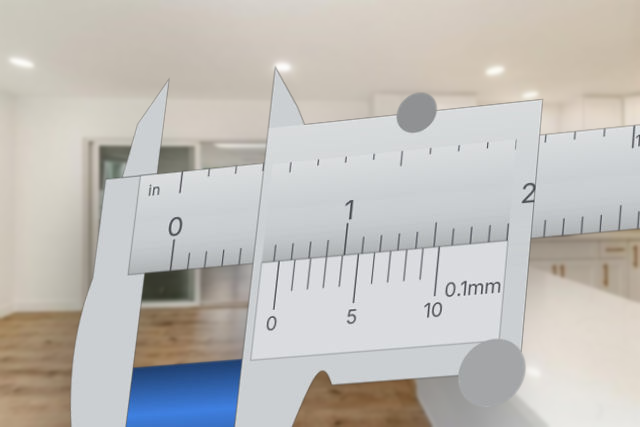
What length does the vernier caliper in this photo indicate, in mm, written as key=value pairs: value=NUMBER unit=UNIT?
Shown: value=6.3 unit=mm
